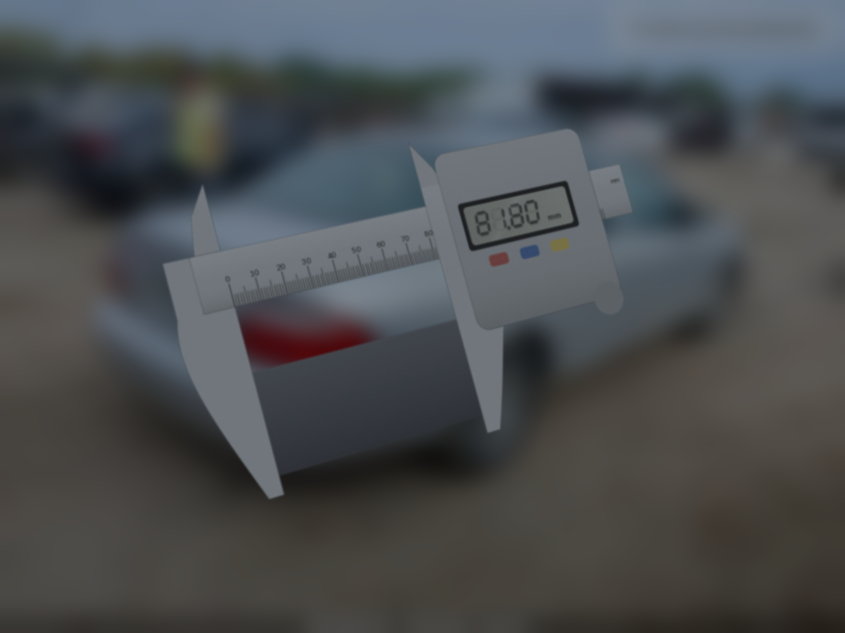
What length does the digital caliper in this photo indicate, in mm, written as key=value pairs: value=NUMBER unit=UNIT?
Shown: value=81.80 unit=mm
